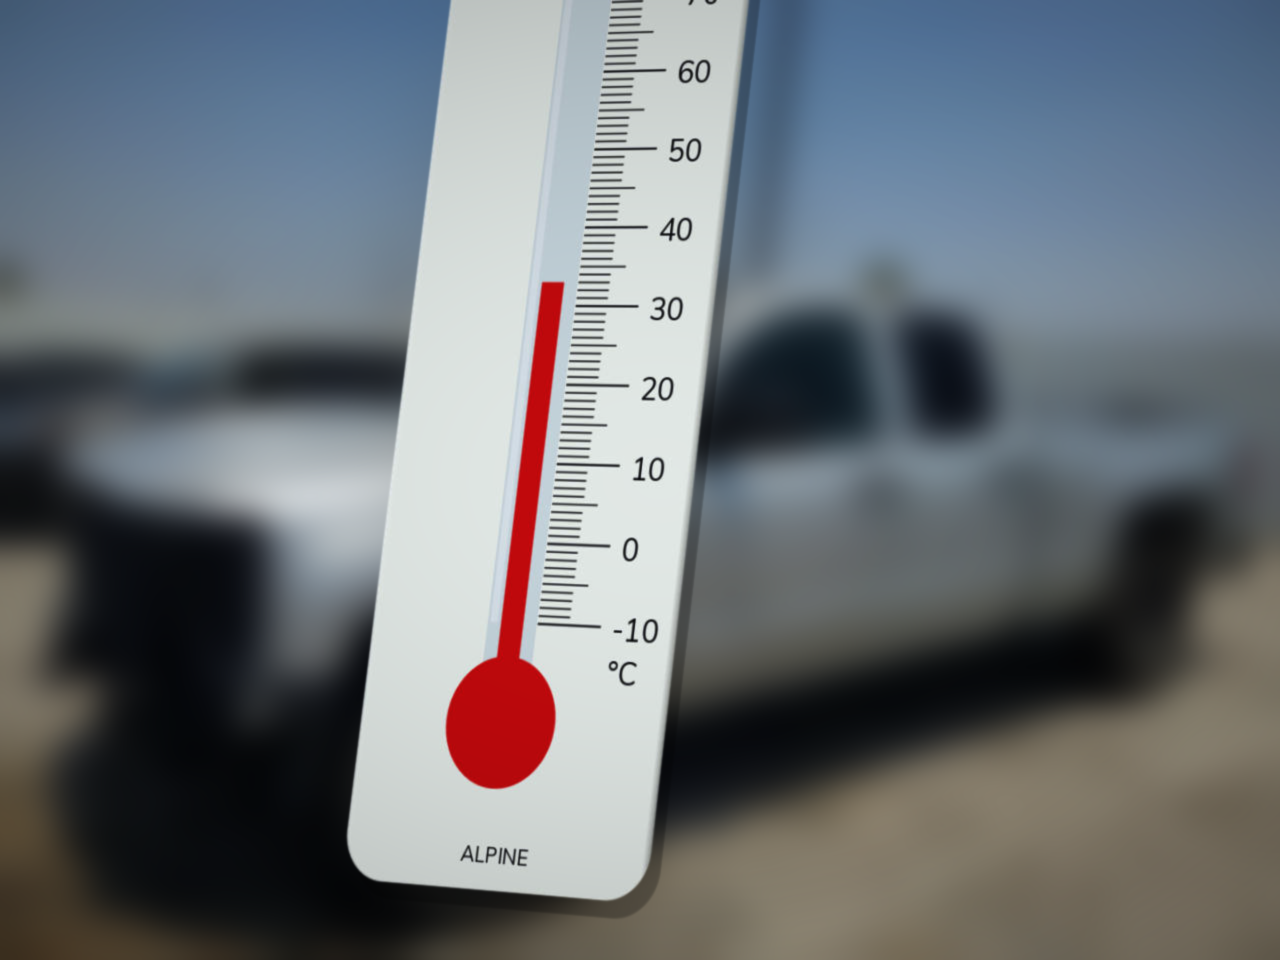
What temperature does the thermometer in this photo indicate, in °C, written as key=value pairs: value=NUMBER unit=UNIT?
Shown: value=33 unit=°C
